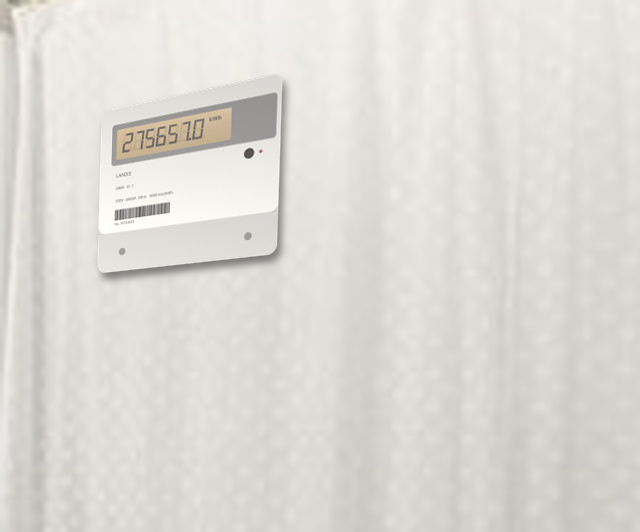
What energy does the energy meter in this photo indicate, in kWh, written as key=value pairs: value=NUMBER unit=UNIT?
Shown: value=275657.0 unit=kWh
